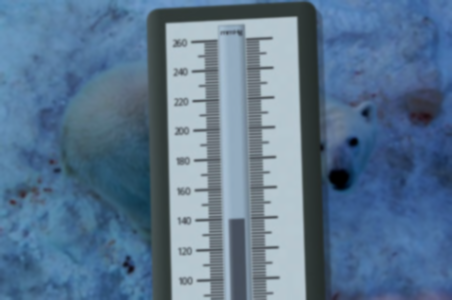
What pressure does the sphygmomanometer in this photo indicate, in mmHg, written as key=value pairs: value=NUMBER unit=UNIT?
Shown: value=140 unit=mmHg
